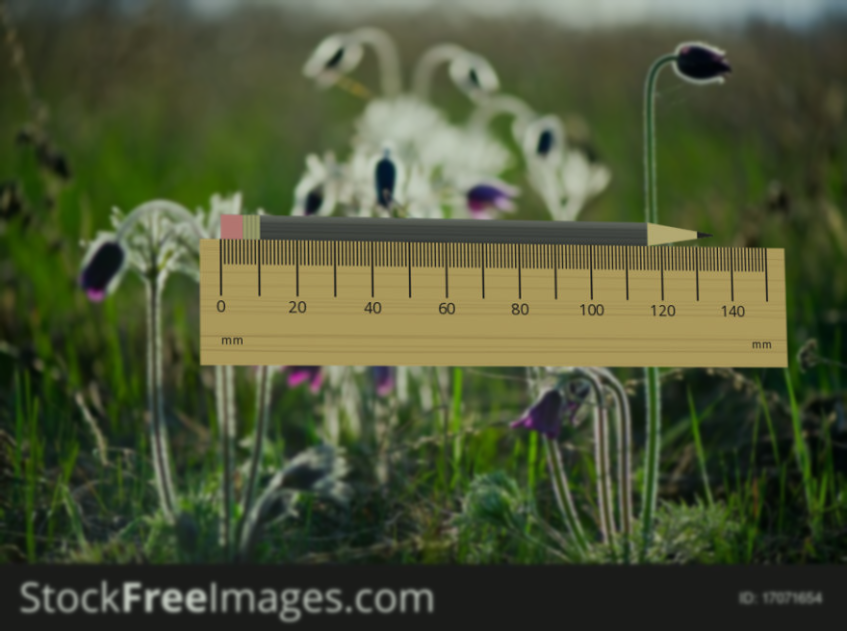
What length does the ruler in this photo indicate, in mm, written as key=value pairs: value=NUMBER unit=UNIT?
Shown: value=135 unit=mm
